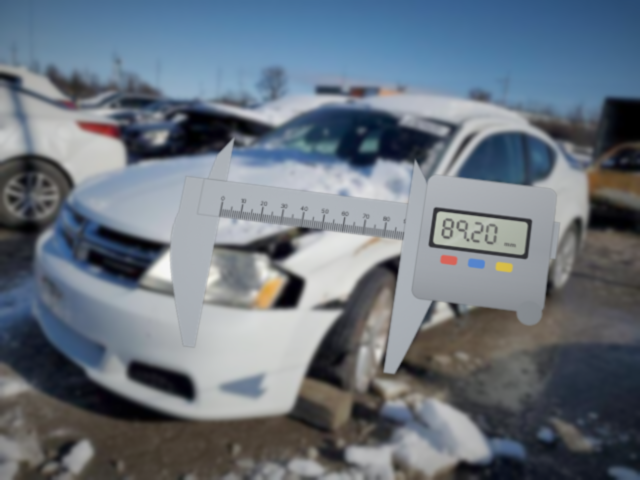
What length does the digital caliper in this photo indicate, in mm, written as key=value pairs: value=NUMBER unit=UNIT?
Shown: value=89.20 unit=mm
